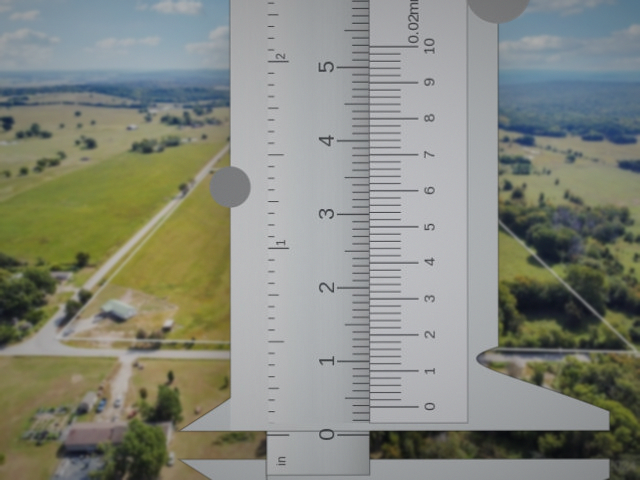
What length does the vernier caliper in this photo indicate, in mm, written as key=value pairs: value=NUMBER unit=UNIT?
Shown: value=3.8 unit=mm
